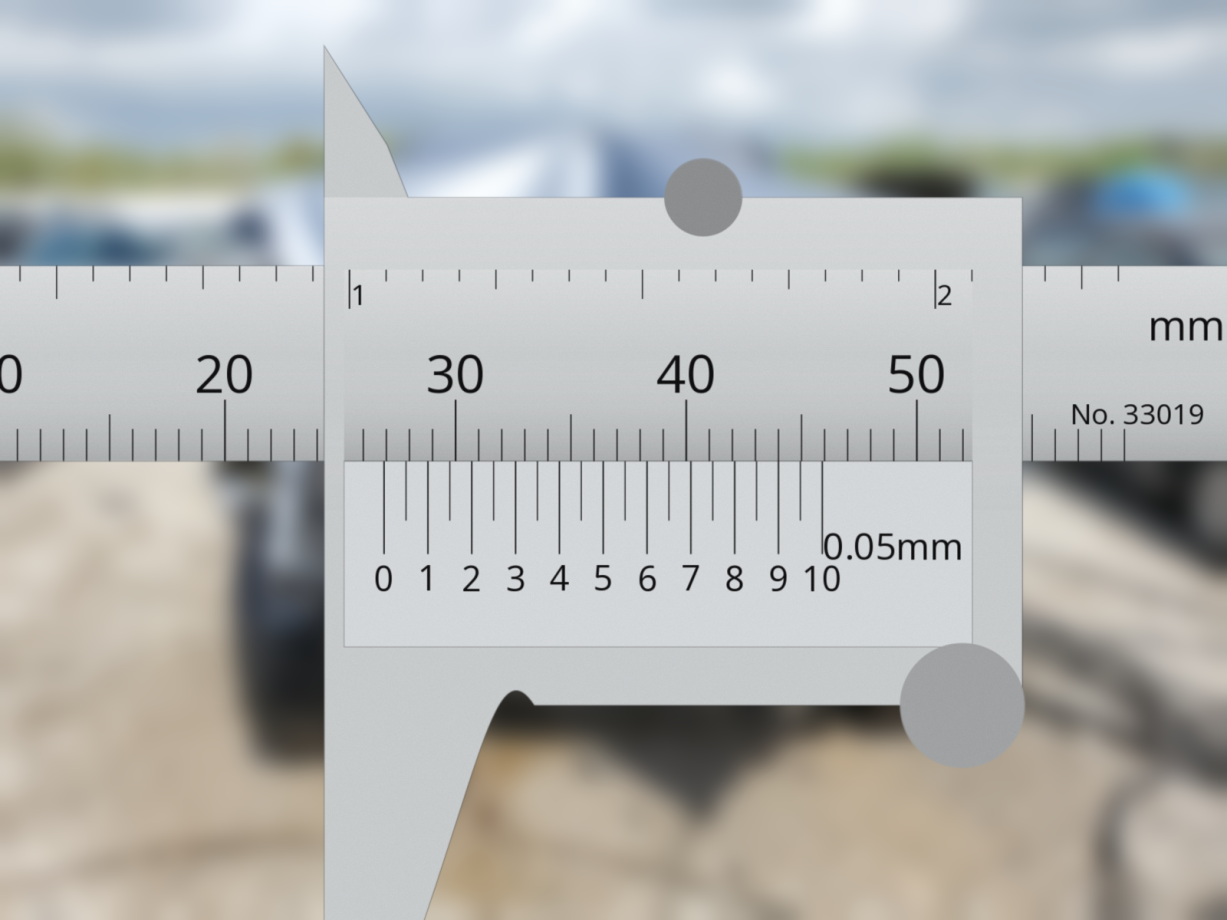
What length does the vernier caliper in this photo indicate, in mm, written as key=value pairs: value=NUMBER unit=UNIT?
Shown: value=26.9 unit=mm
